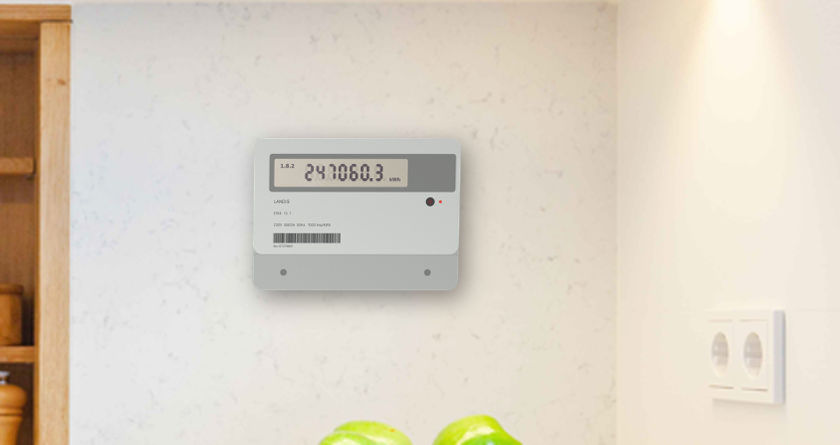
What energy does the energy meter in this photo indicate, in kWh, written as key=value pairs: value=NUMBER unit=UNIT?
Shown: value=247060.3 unit=kWh
